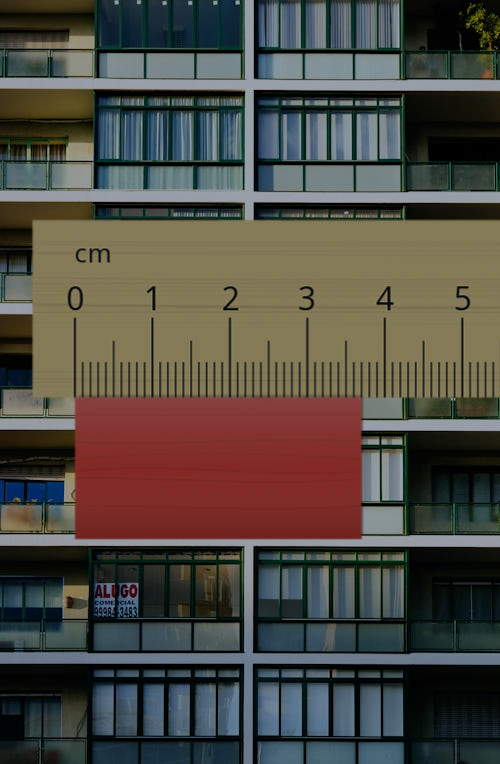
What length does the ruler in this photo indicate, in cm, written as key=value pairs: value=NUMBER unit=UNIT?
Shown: value=3.7 unit=cm
